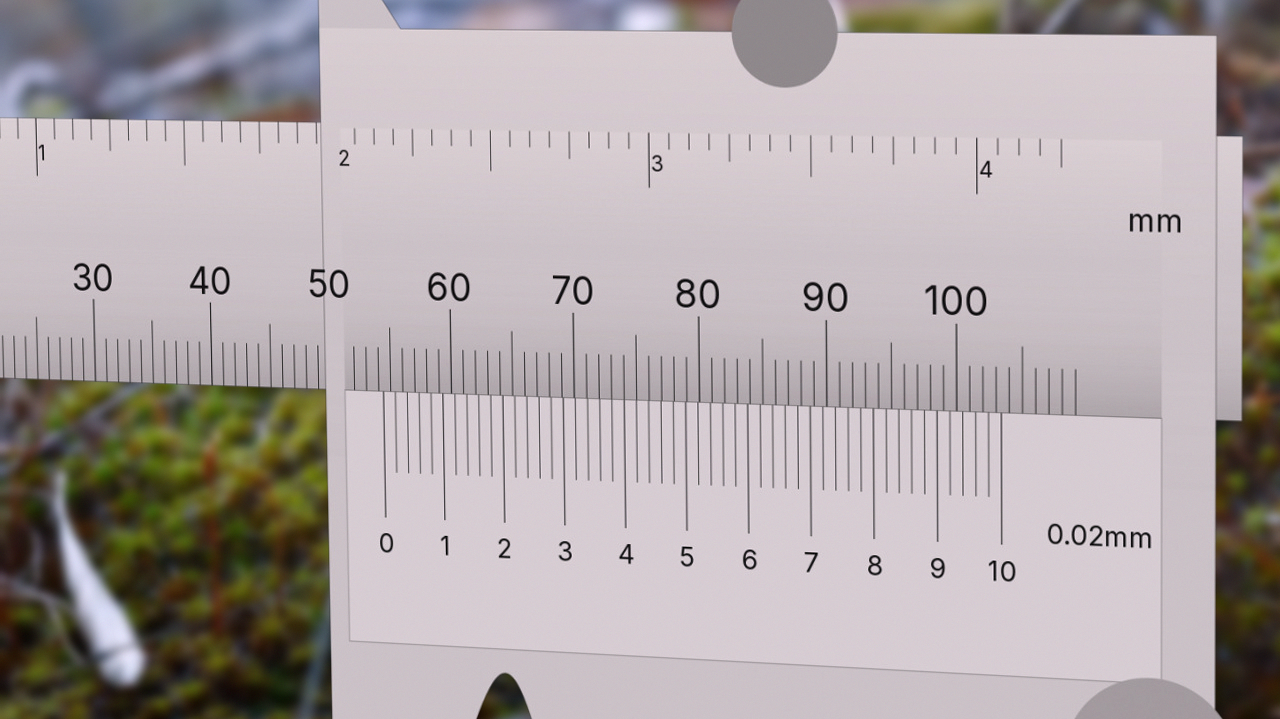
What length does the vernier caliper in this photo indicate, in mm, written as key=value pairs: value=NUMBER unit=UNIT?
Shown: value=54.4 unit=mm
